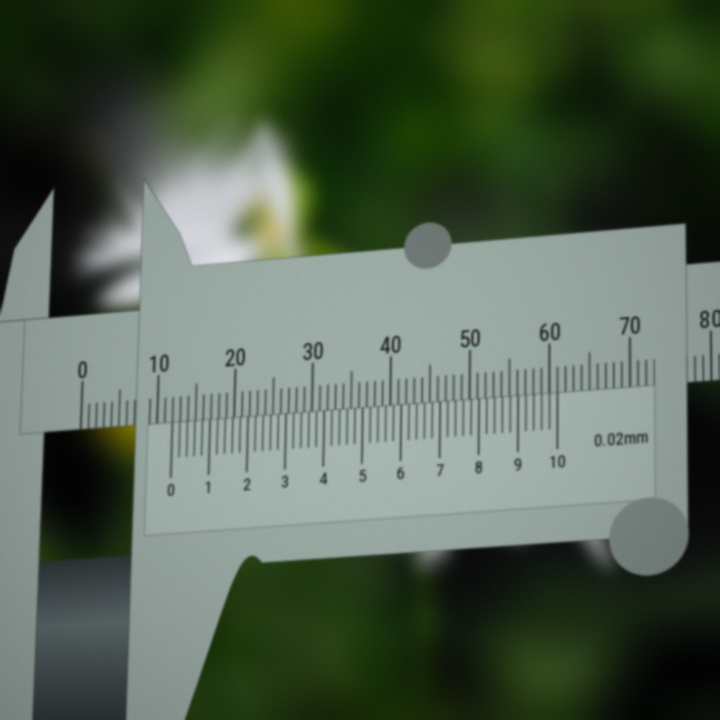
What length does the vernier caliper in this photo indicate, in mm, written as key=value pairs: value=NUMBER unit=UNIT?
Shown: value=12.0 unit=mm
